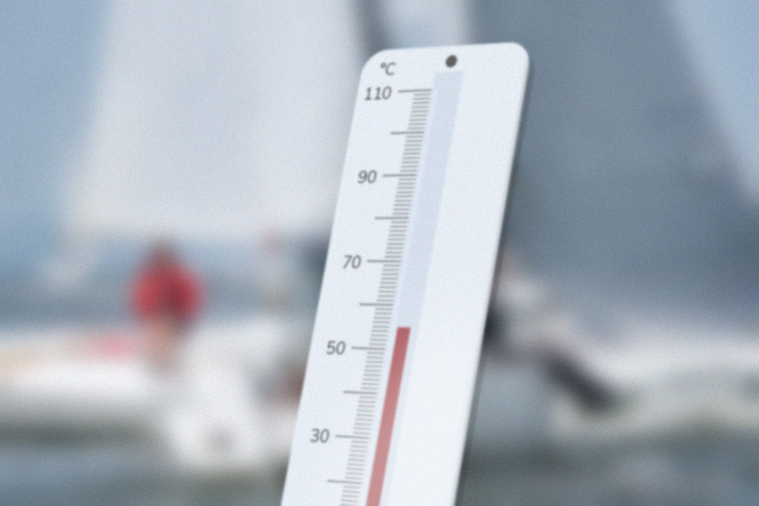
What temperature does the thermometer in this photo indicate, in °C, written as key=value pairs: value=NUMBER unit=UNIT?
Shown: value=55 unit=°C
